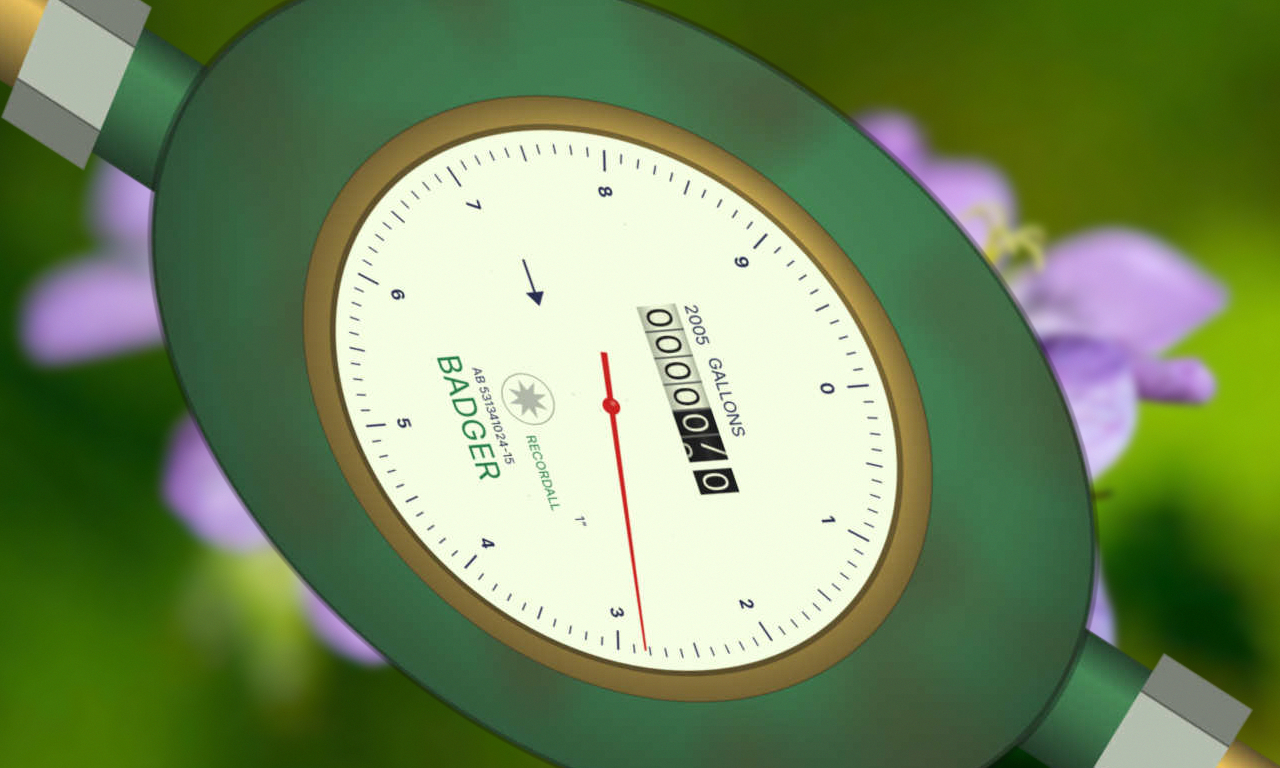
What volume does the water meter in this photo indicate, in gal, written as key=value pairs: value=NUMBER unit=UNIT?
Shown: value=72.8 unit=gal
